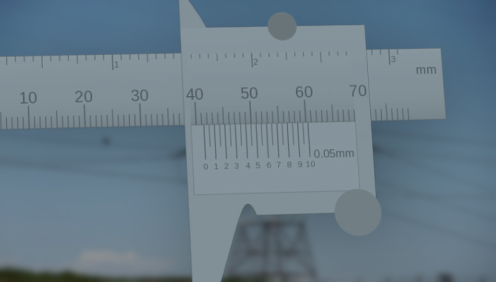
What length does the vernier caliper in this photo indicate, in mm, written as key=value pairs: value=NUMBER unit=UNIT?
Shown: value=41.4 unit=mm
